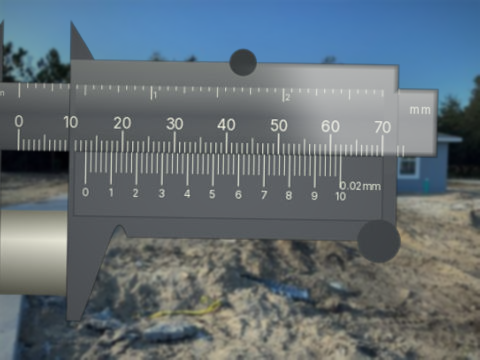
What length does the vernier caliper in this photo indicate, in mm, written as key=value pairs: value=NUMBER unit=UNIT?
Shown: value=13.0 unit=mm
